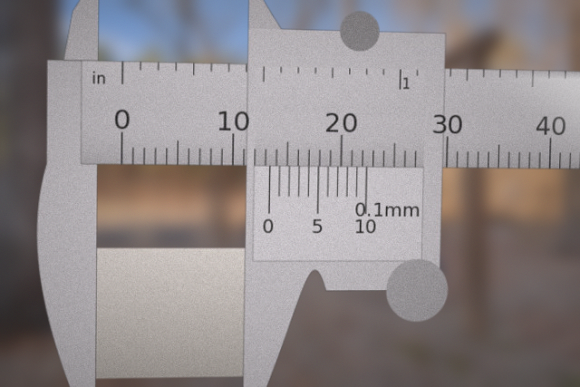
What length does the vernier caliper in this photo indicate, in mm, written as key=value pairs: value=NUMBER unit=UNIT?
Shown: value=13.4 unit=mm
